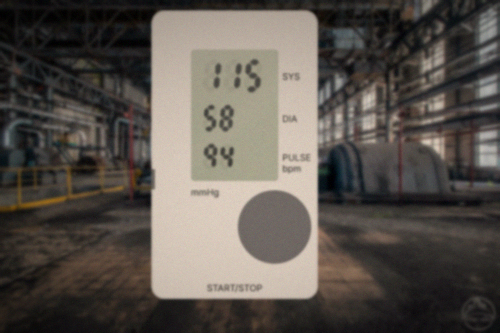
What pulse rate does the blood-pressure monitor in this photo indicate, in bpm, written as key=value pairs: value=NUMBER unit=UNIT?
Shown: value=94 unit=bpm
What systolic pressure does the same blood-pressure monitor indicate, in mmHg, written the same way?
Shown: value=115 unit=mmHg
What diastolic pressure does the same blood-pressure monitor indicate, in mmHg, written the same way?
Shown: value=58 unit=mmHg
